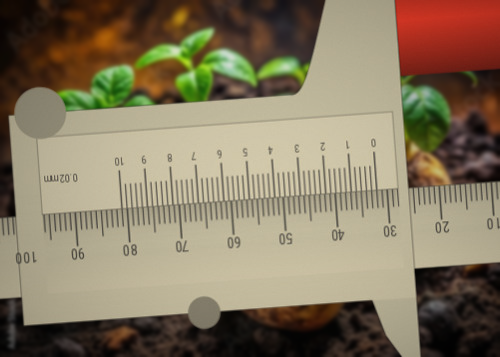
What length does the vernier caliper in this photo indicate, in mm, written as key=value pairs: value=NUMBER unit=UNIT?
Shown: value=32.0 unit=mm
